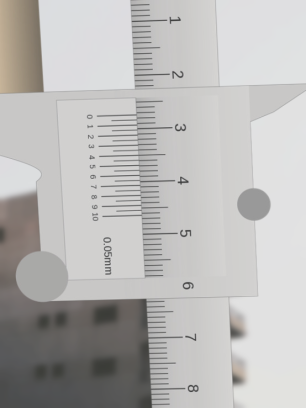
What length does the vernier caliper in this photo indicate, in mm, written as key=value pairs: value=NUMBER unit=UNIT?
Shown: value=27.4 unit=mm
